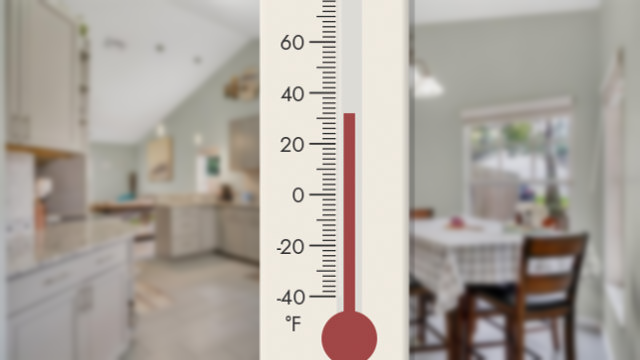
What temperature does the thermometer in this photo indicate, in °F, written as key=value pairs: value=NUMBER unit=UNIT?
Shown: value=32 unit=°F
